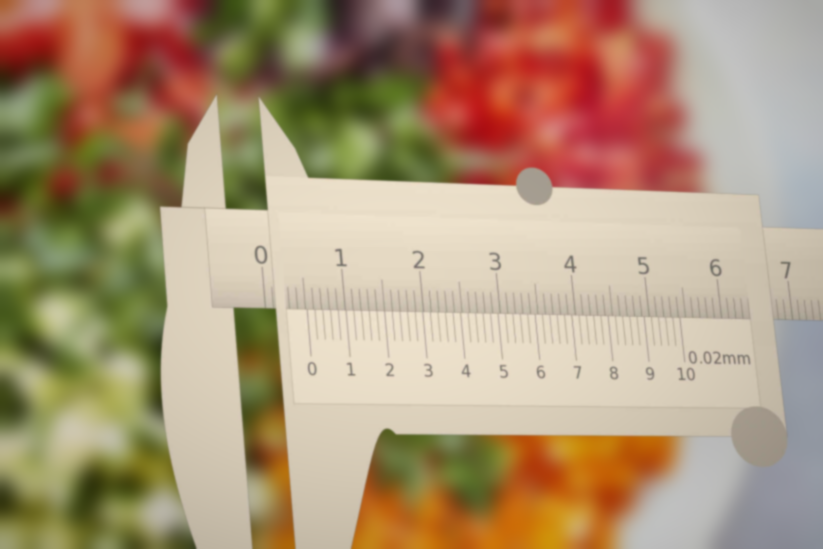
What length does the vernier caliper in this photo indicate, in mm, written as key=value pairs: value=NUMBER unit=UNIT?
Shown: value=5.2 unit=mm
